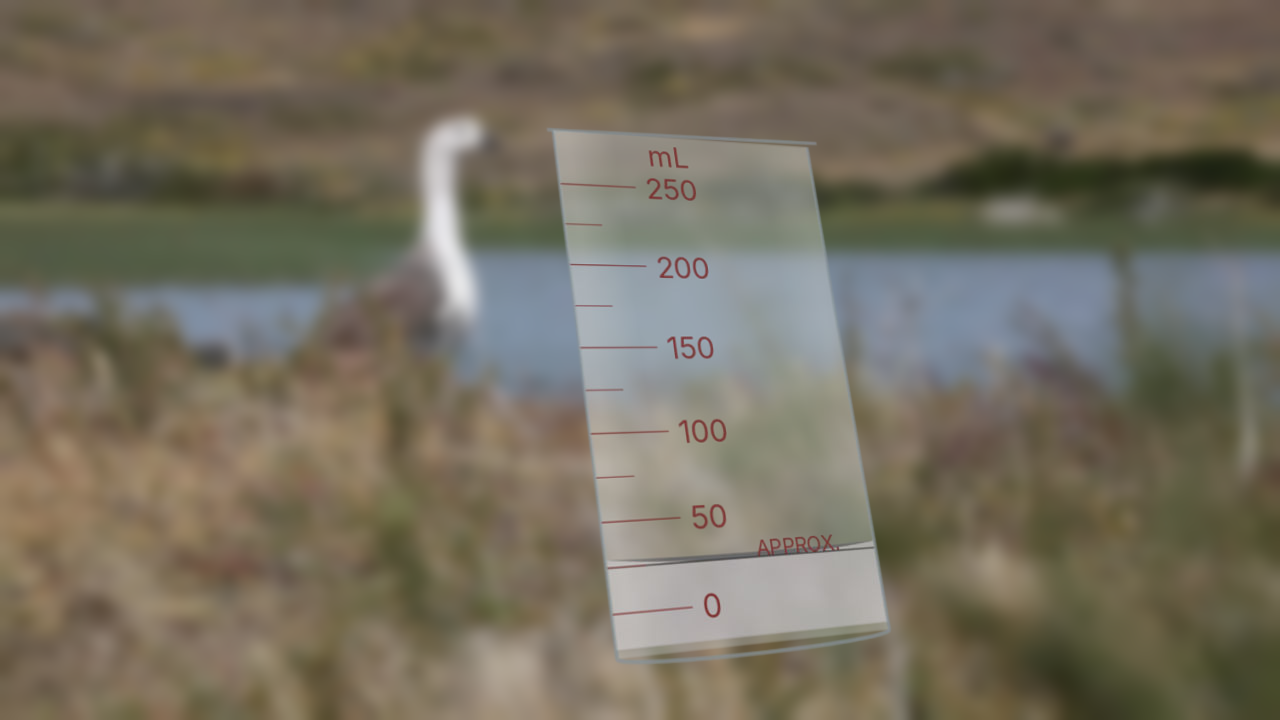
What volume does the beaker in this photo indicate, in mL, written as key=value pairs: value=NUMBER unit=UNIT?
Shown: value=25 unit=mL
